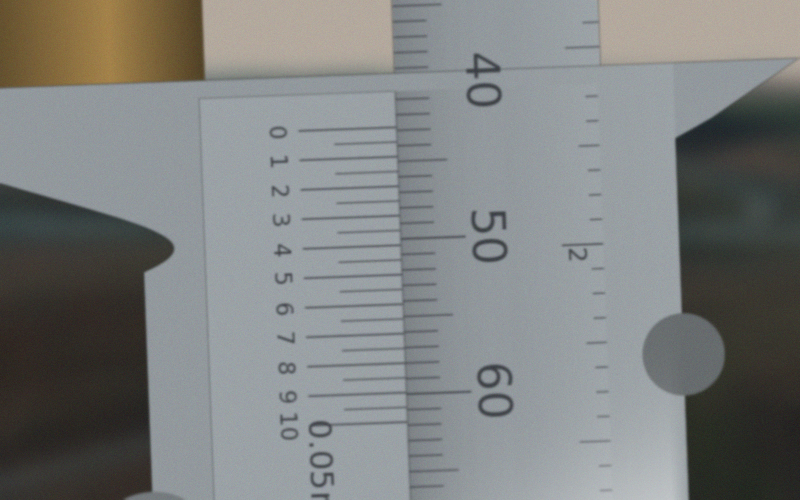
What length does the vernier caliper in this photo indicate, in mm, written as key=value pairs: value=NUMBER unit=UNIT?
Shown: value=42.8 unit=mm
